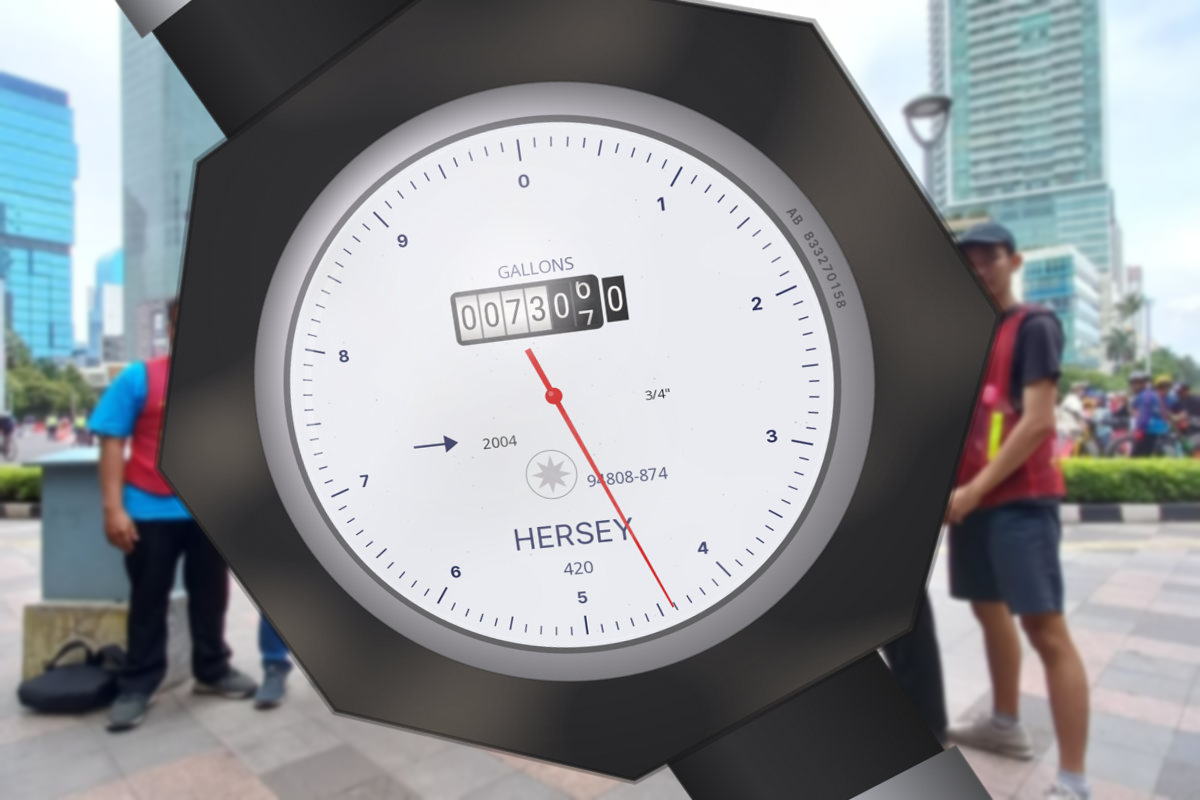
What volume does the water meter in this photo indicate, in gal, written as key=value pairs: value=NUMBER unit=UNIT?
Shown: value=73064.4 unit=gal
